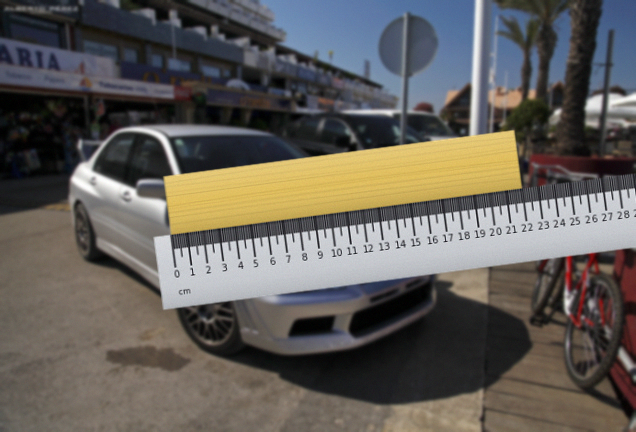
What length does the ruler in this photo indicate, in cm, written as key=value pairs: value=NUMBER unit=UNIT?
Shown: value=22 unit=cm
